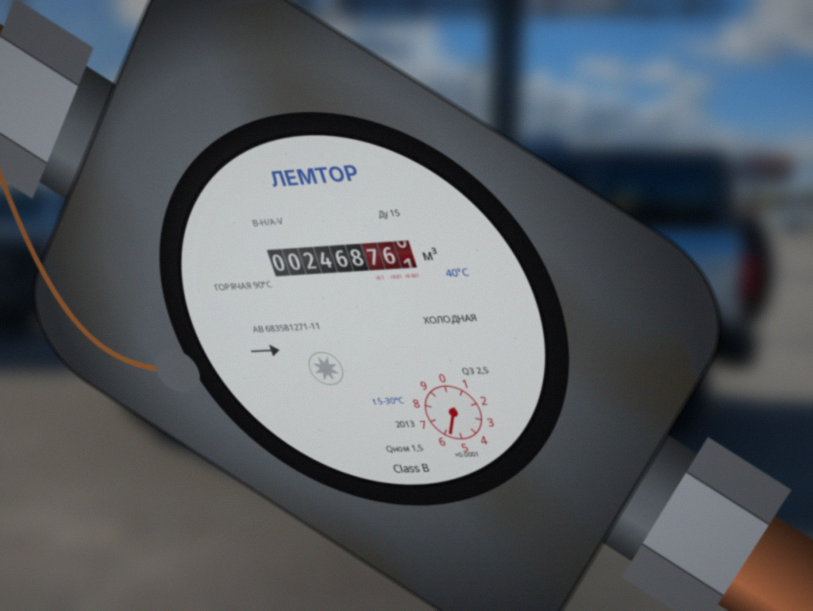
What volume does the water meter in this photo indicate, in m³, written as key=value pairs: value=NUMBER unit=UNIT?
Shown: value=2468.7605 unit=m³
